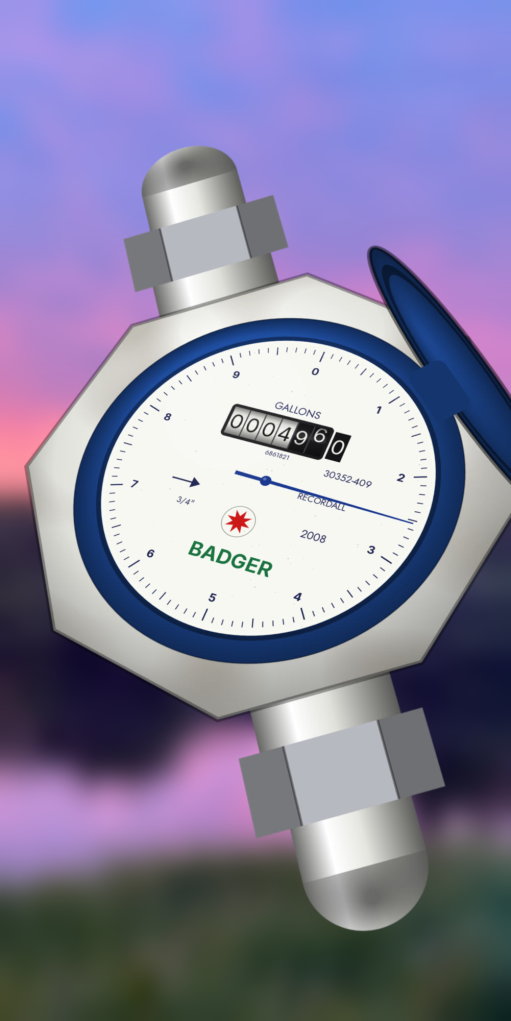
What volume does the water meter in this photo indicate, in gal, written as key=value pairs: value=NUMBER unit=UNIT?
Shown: value=4962.5 unit=gal
